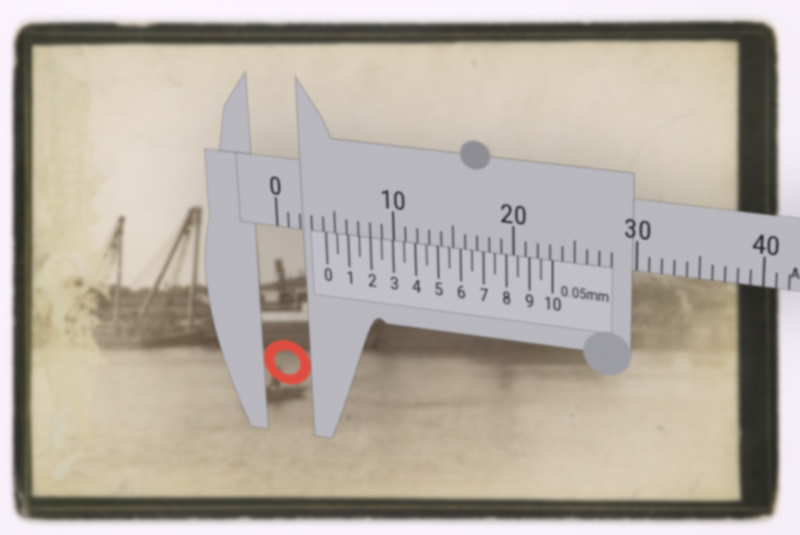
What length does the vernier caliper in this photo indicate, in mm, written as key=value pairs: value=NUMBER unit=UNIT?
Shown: value=4.2 unit=mm
